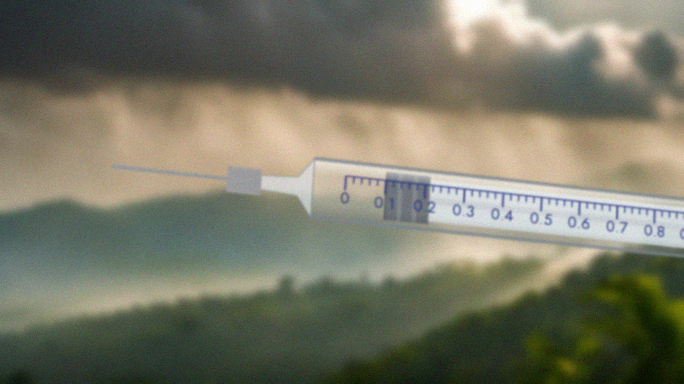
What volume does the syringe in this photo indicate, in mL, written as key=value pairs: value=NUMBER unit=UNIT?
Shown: value=0.1 unit=mL
